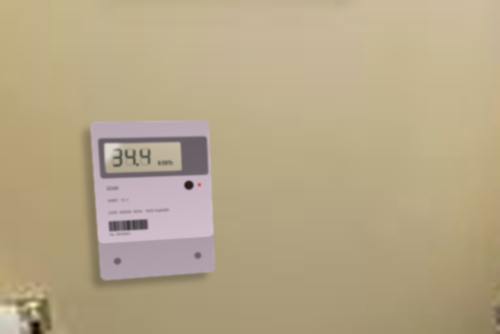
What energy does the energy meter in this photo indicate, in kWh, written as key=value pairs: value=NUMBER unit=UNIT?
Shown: value=34.4 unit=kWh
